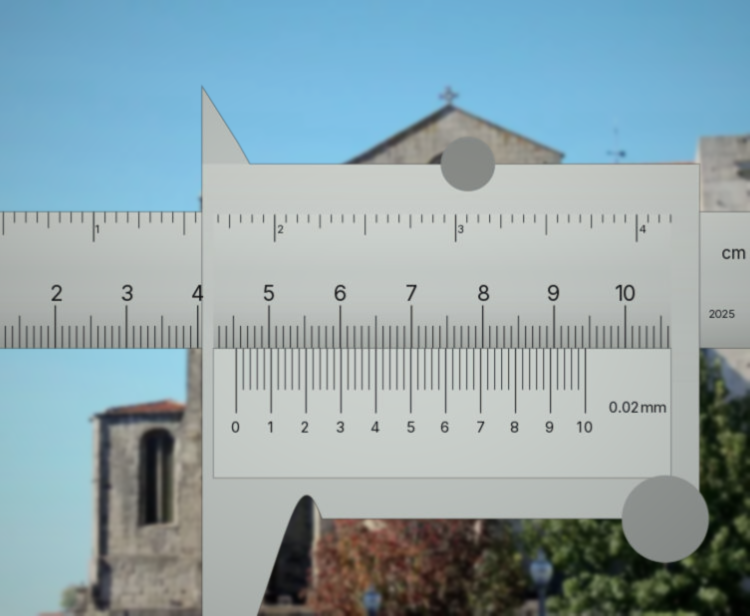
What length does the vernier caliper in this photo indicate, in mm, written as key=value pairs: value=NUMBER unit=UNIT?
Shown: value=45.4 unit=mm
